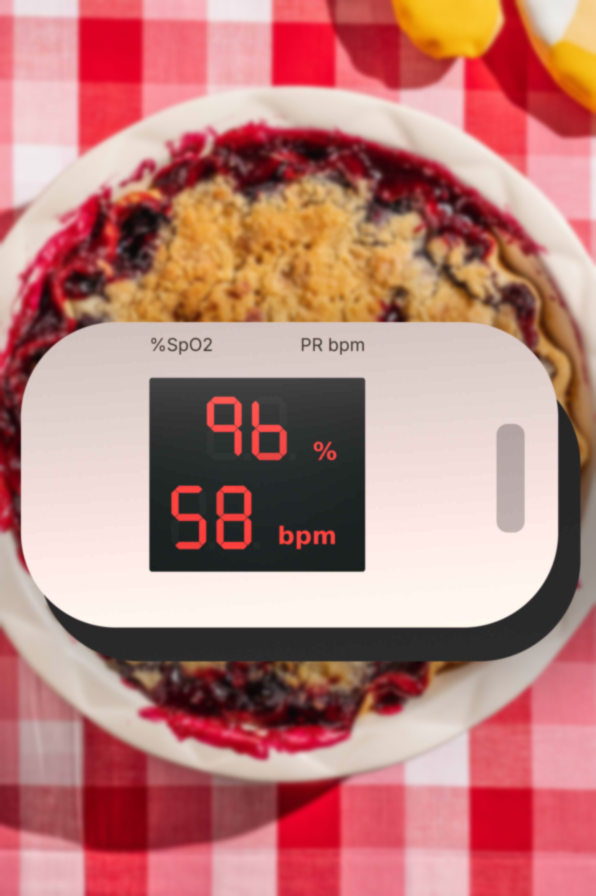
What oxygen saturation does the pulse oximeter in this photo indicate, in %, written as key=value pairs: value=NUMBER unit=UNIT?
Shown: value=96 unit=%
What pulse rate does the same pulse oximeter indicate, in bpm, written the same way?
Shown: value=58 unit=bpm
